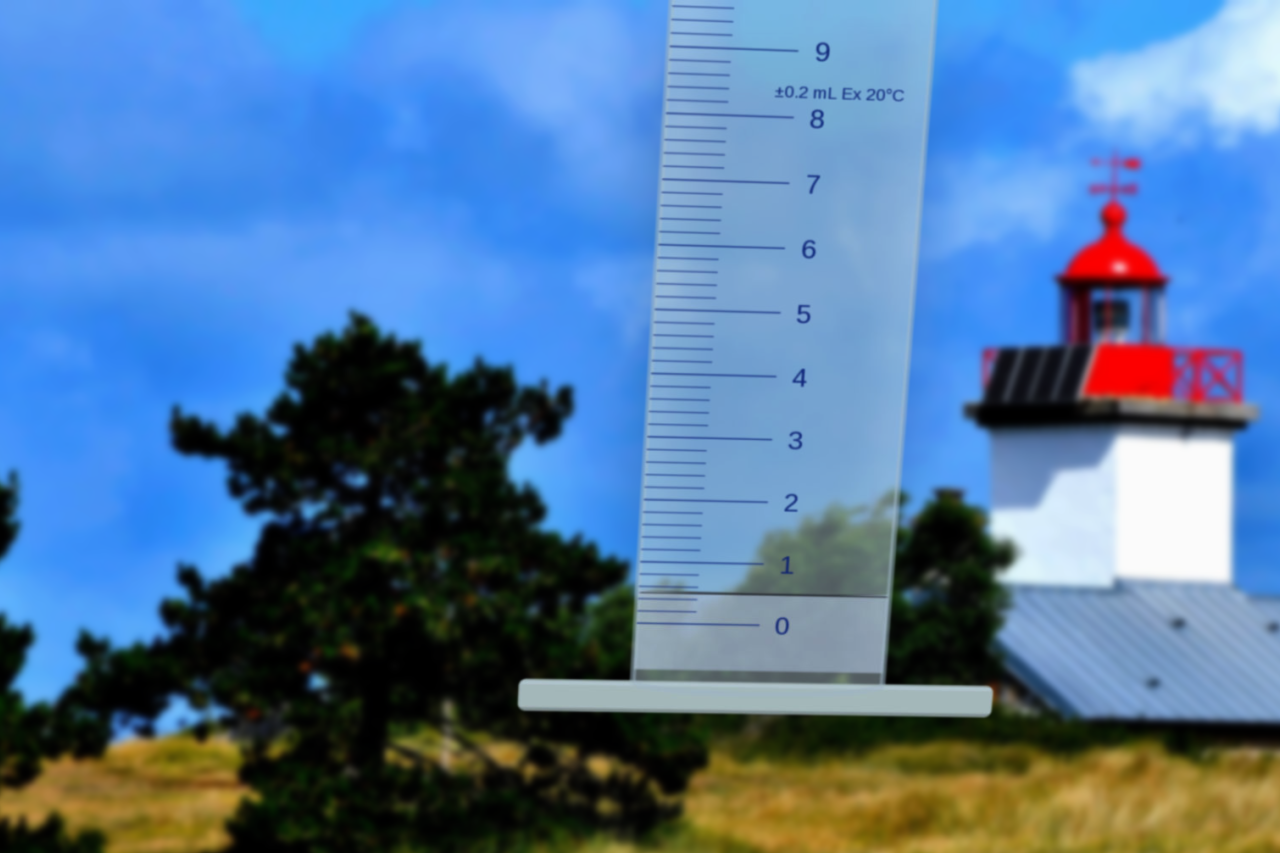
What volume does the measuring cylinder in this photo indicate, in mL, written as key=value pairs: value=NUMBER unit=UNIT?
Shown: value=0.5 unit=mL
